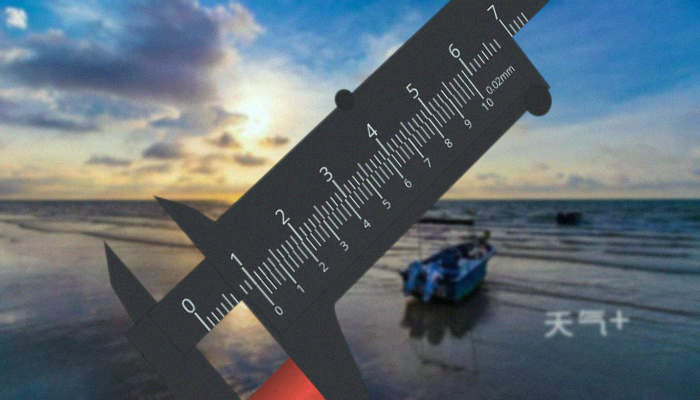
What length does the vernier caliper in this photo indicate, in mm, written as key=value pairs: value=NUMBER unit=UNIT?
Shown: value=10.0 unit=mm
